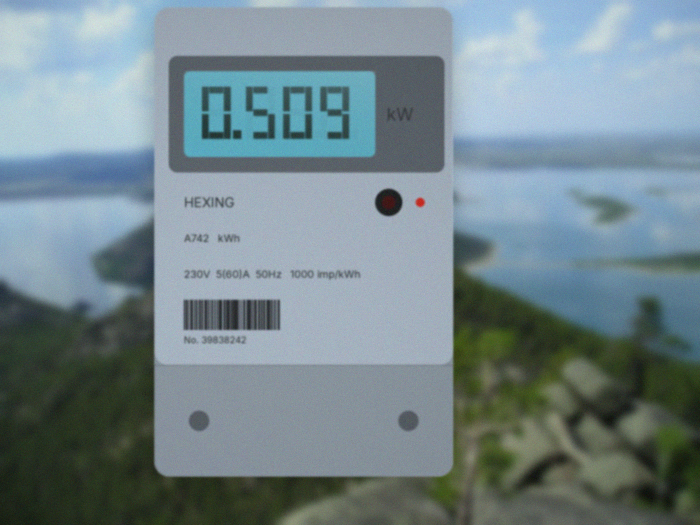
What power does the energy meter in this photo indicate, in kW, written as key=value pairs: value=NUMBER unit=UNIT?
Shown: value=0.509 unit=kW
